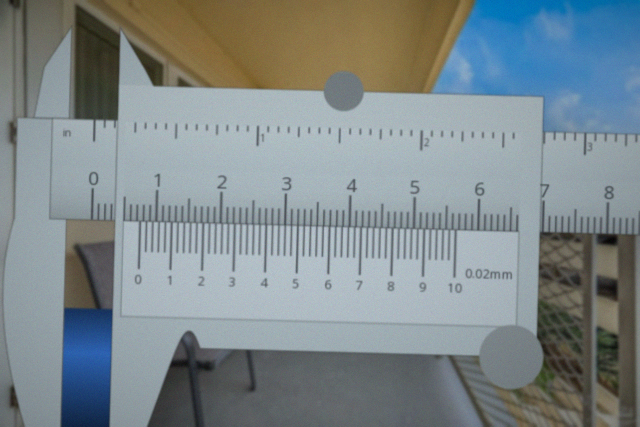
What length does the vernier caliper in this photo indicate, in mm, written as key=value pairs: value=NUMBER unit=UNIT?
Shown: value=7.5 unit=mm
